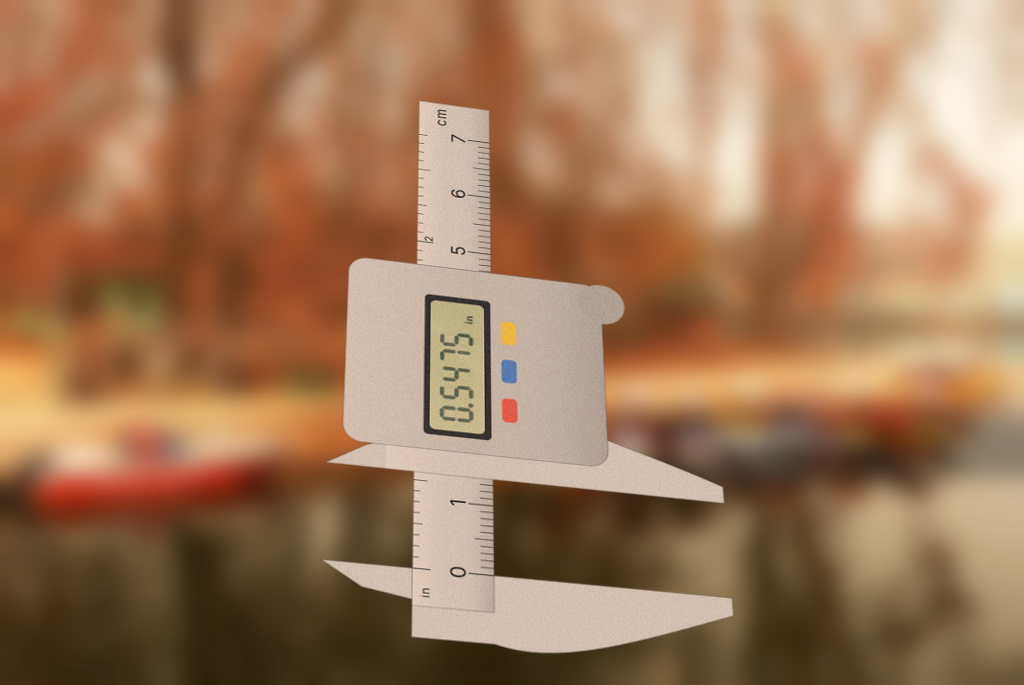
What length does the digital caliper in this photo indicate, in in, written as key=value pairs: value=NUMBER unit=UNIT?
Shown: value=0.5475 unit=in
